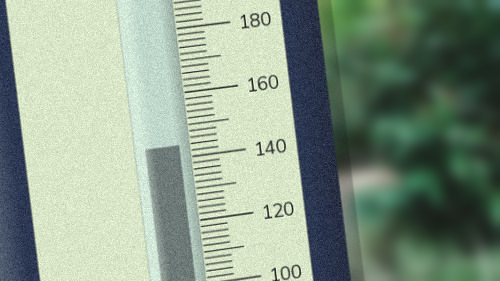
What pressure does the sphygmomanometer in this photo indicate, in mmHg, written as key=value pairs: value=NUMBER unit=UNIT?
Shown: value=144 unit=mmHg
